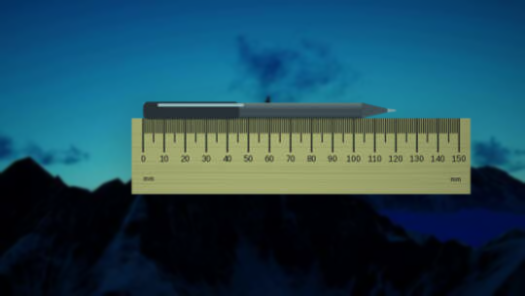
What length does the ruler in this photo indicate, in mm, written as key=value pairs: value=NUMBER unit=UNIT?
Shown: value=120 unit=mm
